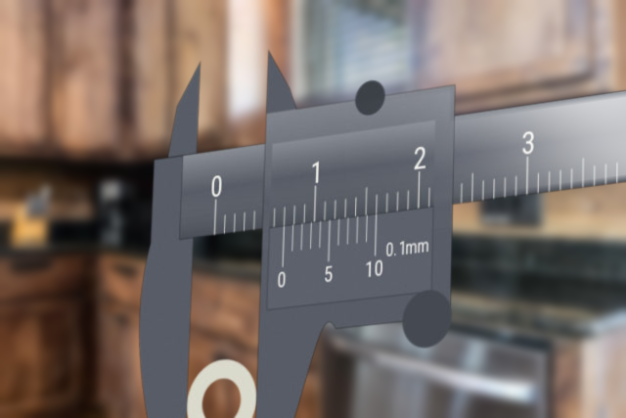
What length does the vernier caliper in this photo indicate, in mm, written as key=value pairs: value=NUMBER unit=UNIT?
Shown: value=7.0 unit=mm
